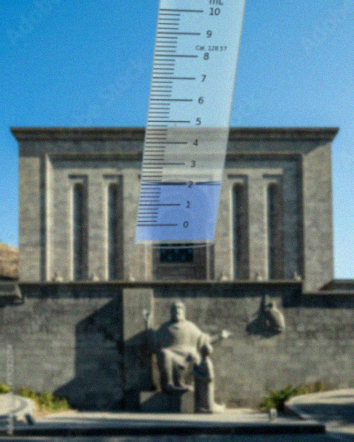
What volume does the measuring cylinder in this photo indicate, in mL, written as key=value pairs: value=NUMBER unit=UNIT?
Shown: value=2 unit=mL
